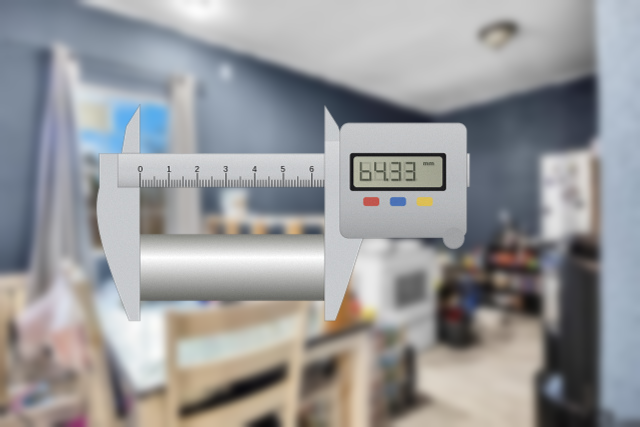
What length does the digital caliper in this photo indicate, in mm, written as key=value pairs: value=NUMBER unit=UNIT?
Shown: value=64.33 unit=mm
